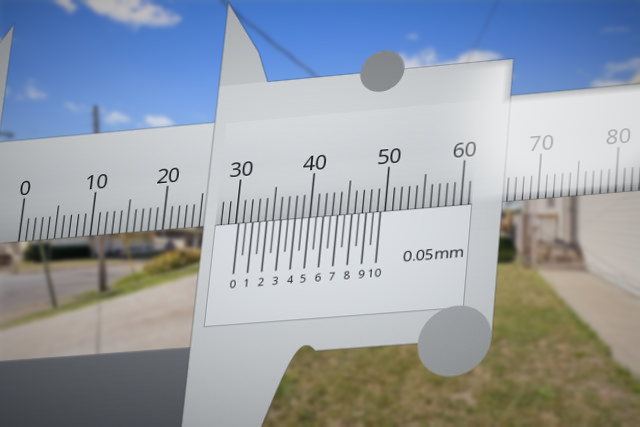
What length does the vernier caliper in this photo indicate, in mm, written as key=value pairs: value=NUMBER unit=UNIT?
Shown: value=30.4 unit=mm
